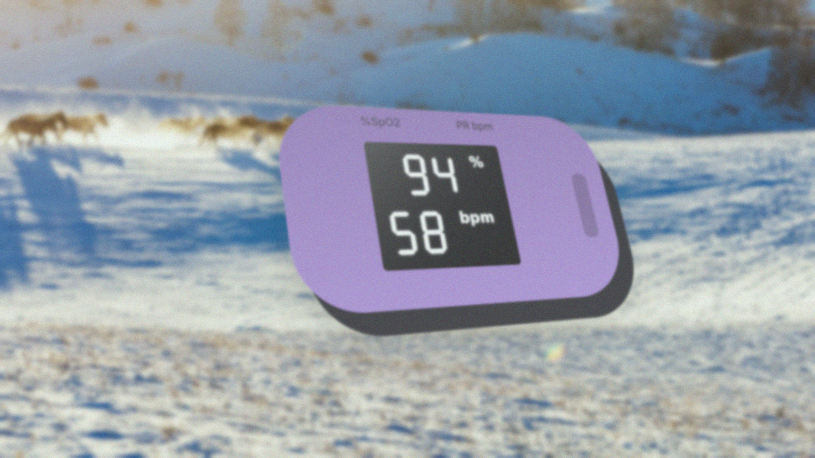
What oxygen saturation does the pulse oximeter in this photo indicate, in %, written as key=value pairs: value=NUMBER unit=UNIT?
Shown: value=94 unit=%
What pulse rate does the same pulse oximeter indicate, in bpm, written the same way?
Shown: value=58 unit=bpm
